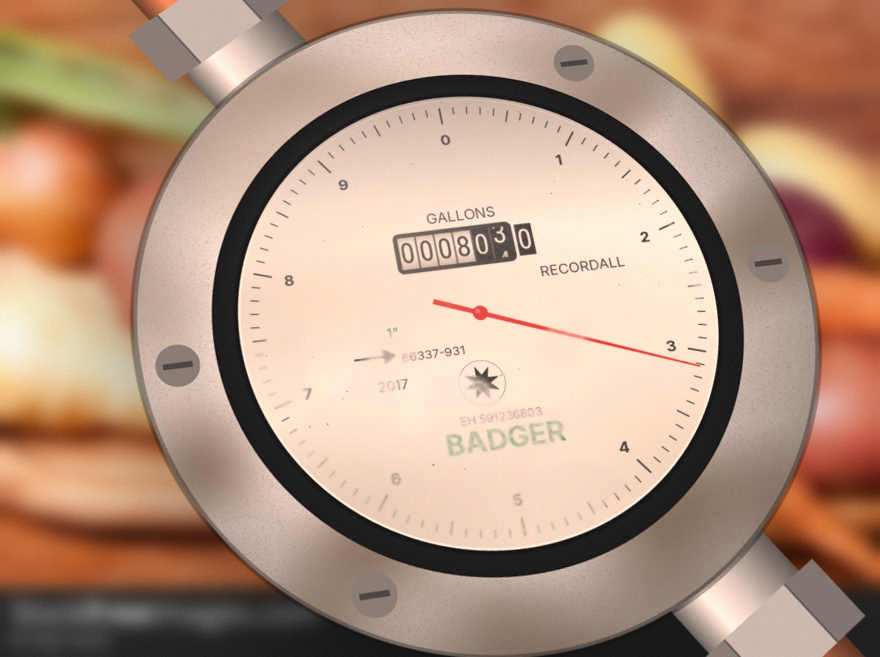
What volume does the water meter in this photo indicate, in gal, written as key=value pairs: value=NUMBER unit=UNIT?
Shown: value=8033.1 unit=gal
